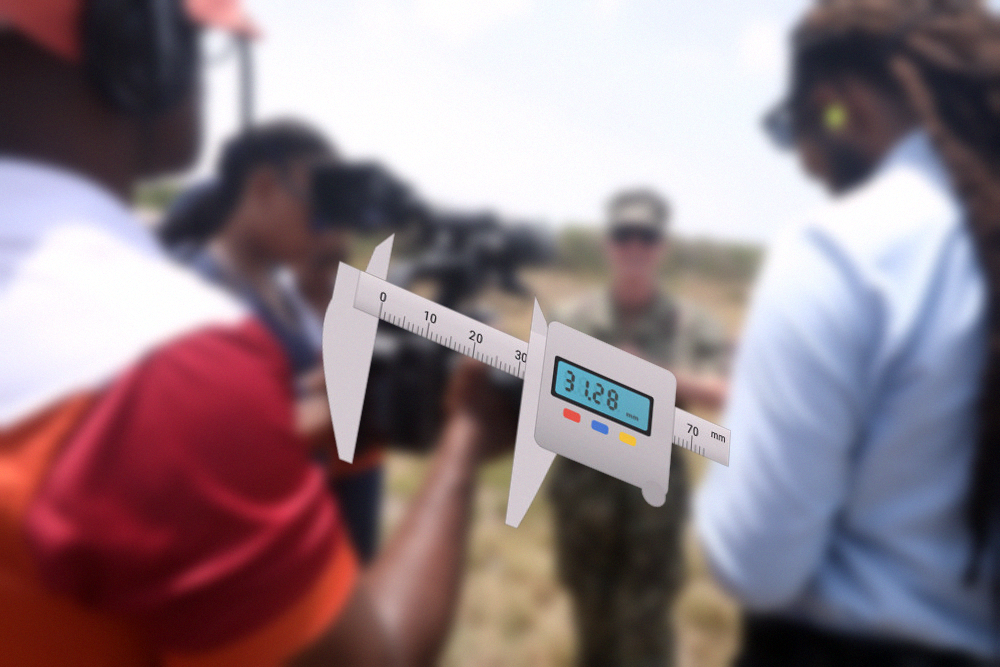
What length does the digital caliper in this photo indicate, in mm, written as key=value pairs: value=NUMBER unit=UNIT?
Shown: value=31.28 unit=mm
